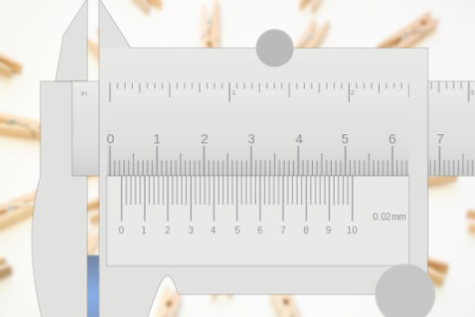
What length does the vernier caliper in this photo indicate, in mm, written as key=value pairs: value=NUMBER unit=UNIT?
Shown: value=2.5 unit=mm
